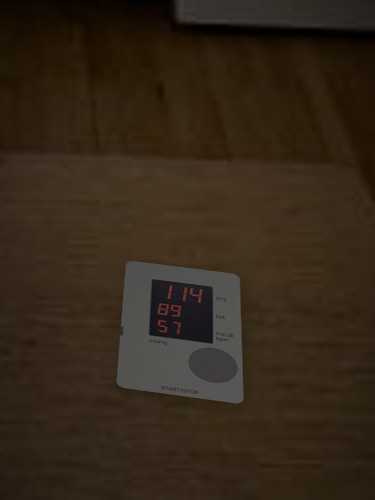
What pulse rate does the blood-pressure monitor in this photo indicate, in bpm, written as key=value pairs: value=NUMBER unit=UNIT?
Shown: value=57 unit=bpm
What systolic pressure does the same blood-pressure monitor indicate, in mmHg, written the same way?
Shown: value=114 unit=mmHg
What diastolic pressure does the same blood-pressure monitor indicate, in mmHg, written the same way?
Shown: value=89 unit=mmHg
